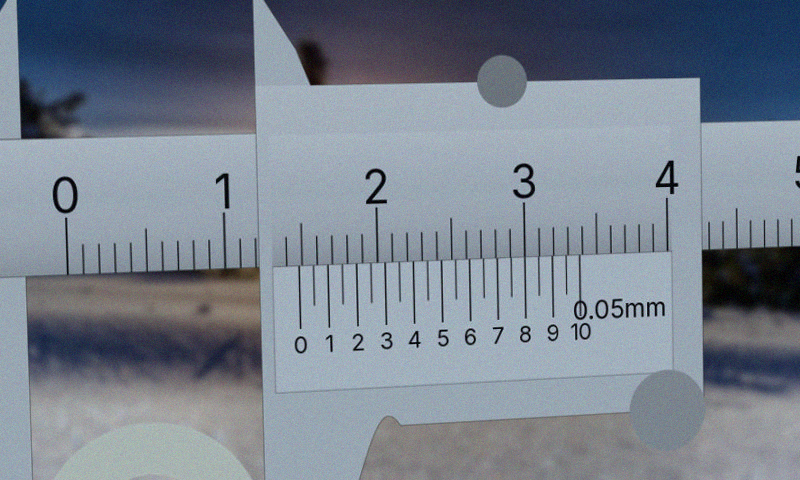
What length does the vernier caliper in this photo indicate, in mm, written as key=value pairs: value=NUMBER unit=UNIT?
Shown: value=14.8 unit=mm
